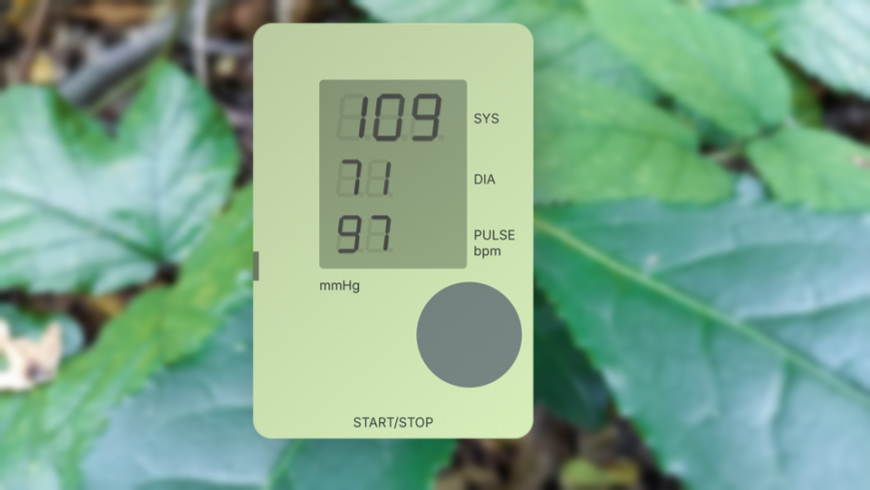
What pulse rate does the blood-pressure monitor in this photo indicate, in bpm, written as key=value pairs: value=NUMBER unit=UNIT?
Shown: value=97 unit=bpm
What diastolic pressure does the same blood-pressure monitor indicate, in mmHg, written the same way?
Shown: value=71 unit=mmHg
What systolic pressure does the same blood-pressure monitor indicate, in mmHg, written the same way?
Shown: value=109 unit=mmHg
